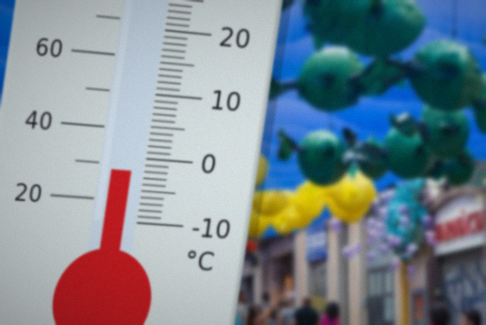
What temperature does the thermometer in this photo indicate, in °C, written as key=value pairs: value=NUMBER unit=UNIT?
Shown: value=-2 unit=°C
